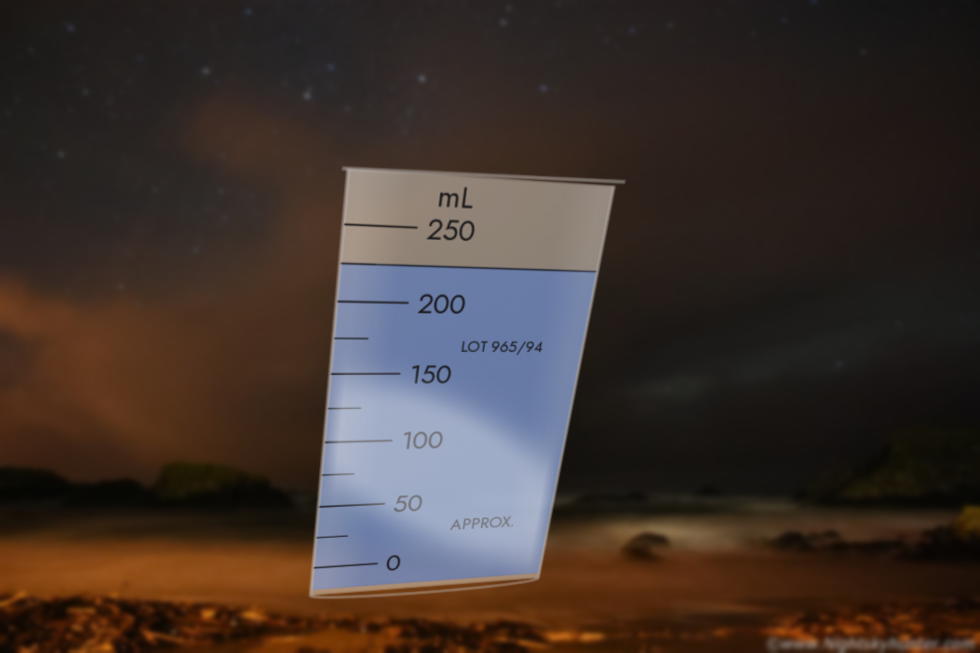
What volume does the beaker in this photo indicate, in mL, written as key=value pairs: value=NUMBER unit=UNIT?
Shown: value=225 unit=mL
